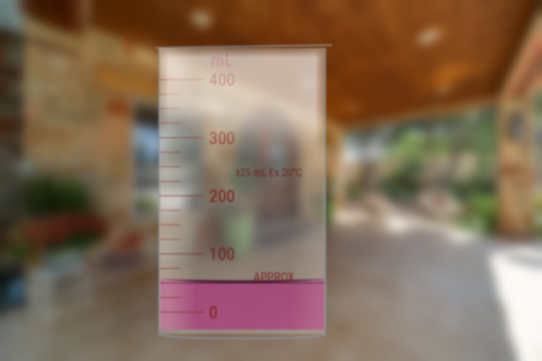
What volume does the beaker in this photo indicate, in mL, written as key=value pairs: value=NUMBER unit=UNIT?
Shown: value=50 unit=mL
